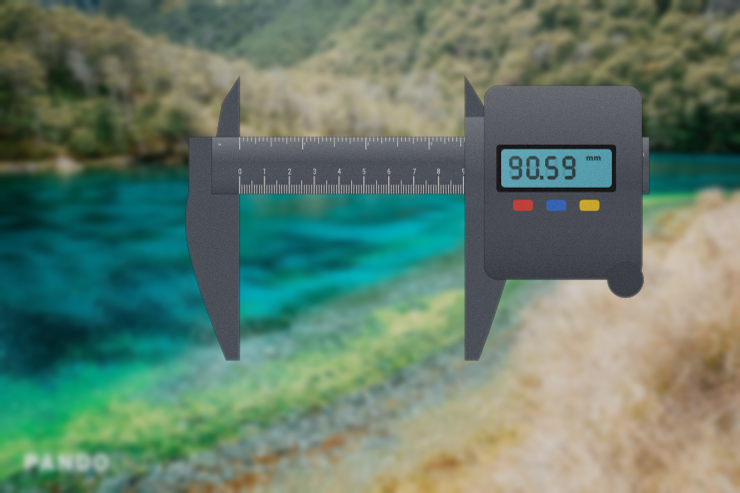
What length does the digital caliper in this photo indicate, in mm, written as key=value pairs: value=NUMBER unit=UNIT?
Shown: value=90.59 unit=mm
